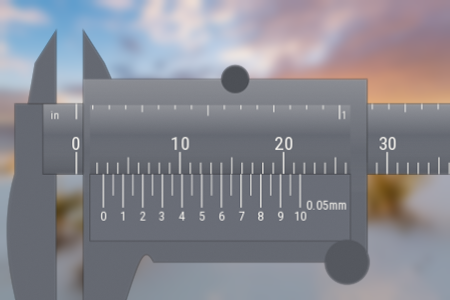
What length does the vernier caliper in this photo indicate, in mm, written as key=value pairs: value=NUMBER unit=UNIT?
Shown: value=2.6 unit=mm
